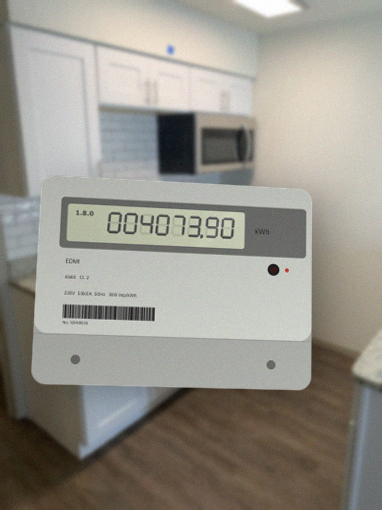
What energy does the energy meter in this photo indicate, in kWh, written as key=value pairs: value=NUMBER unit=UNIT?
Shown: value=4073.90 unit=kWh
